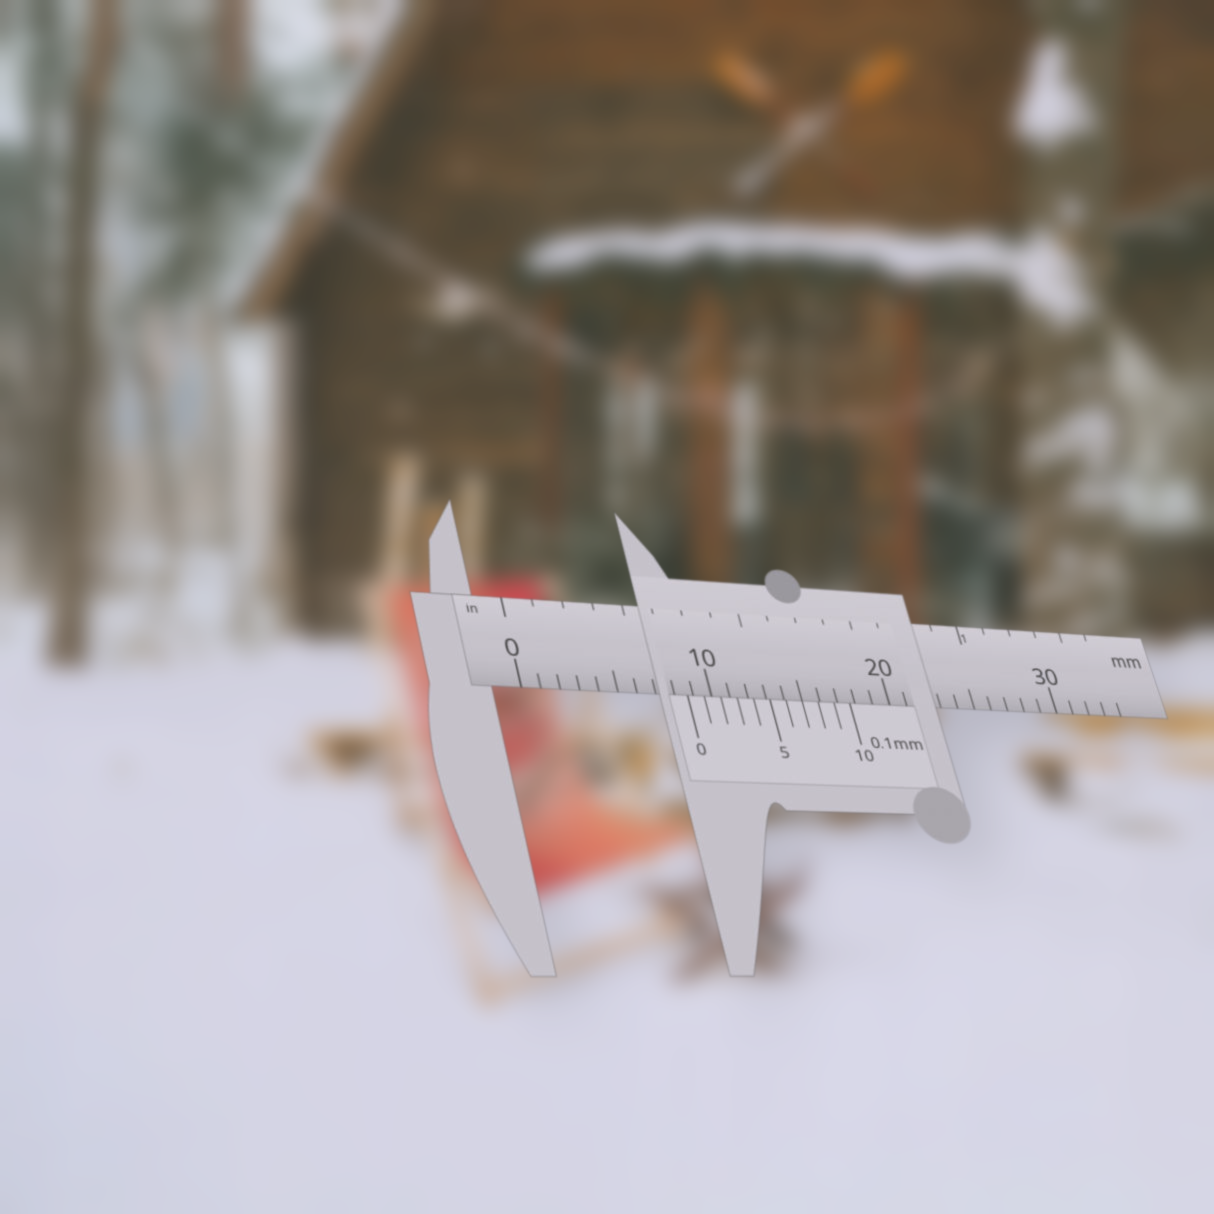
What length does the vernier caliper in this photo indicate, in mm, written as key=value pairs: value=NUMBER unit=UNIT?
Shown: value=8.7 unit=mm
